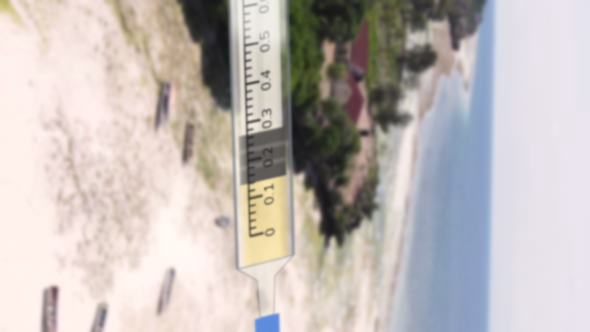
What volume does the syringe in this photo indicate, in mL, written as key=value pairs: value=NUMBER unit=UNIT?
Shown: value=0.14 unit=mL
